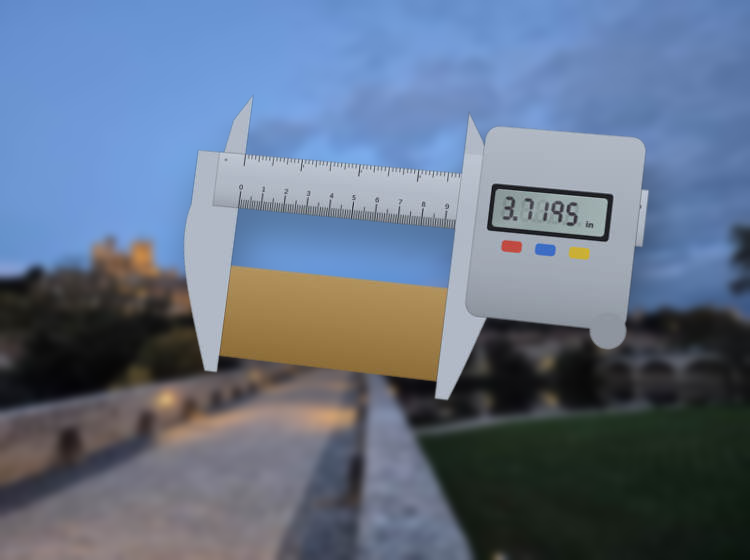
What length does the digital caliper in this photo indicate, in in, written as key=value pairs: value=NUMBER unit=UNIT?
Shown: value=3.7195 unit=in
